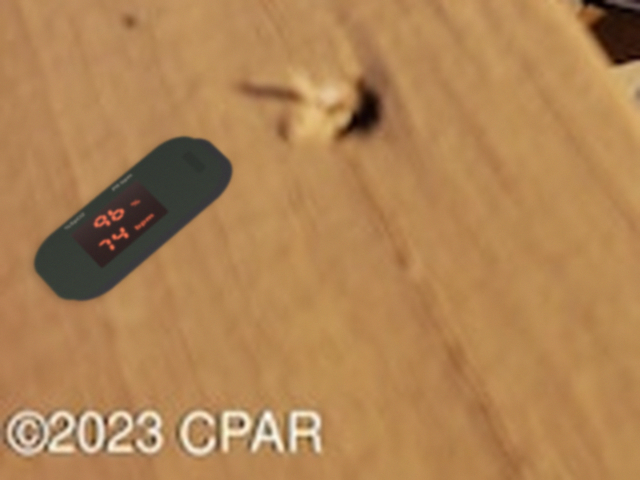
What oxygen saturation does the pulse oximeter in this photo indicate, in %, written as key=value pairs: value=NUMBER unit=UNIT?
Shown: value=96 unit=%
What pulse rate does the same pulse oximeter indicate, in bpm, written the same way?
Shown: value=74 unit=bpm
